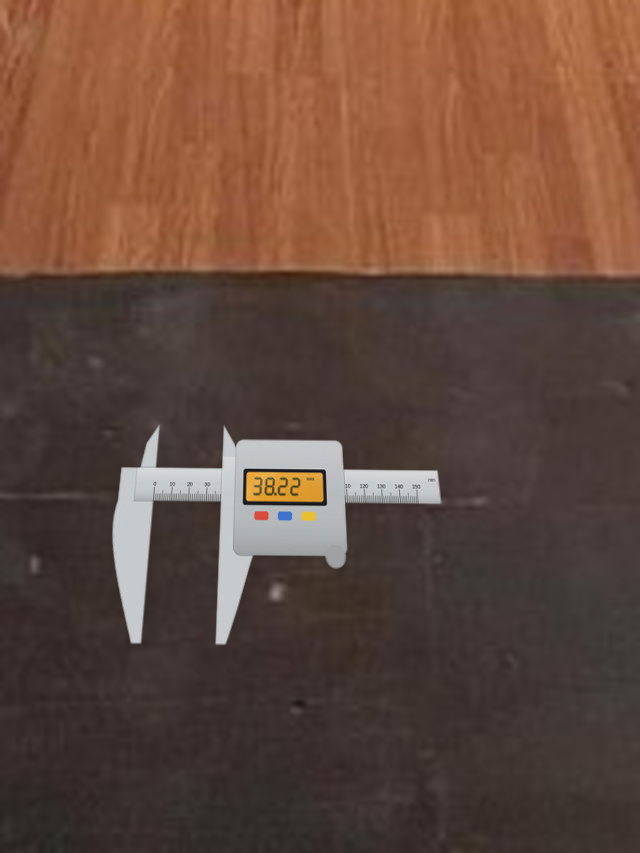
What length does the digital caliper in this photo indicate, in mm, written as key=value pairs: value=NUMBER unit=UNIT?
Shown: value=38.22 unit=mm
